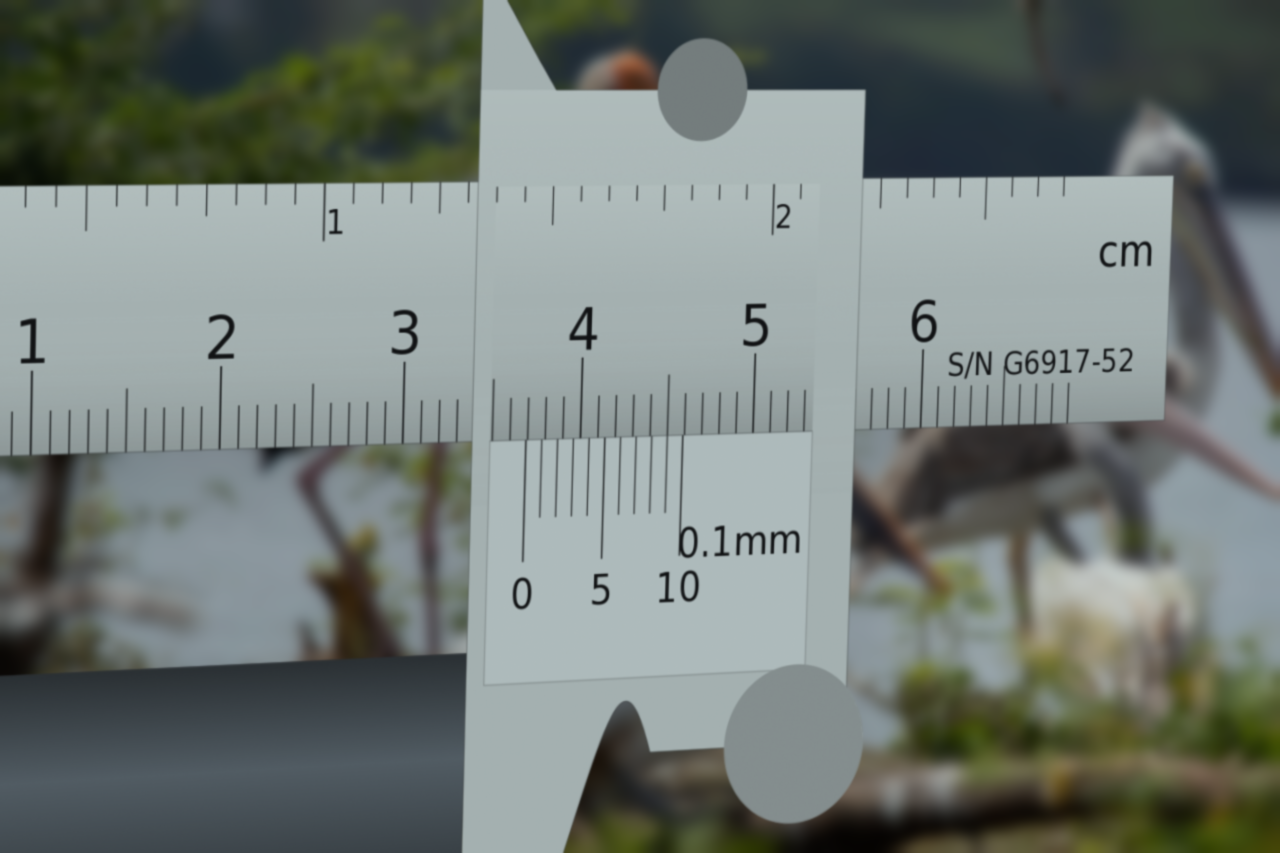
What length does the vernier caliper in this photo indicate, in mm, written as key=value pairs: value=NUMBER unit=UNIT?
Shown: value=36.9 unit=mm
